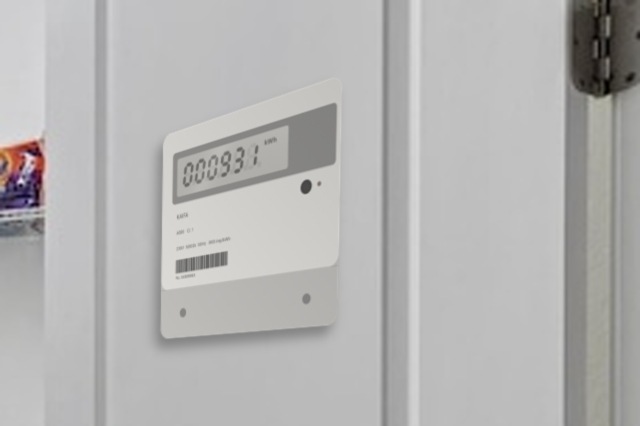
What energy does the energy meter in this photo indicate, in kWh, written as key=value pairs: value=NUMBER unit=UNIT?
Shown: value=931 unit=kWh
